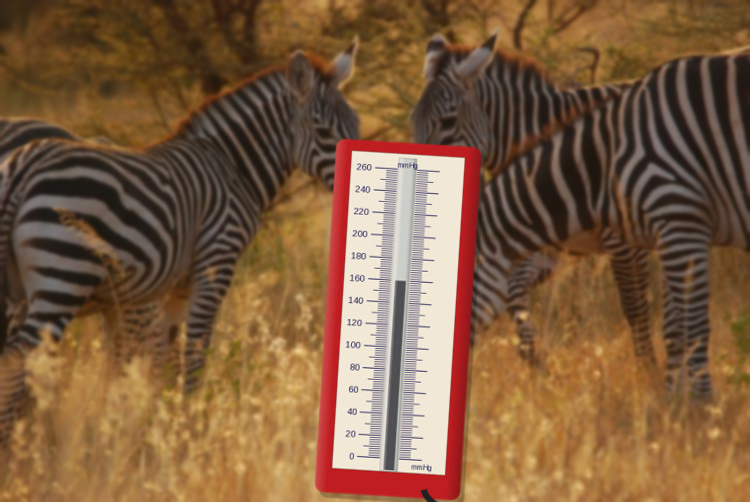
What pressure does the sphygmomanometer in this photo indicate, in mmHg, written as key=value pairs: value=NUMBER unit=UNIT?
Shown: value=160 unit=mmHg
